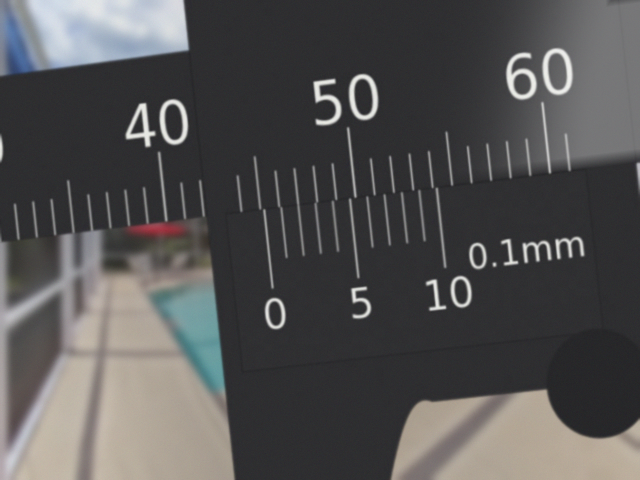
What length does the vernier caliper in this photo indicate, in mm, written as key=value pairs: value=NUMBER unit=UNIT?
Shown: value=45.2 unit=mm
